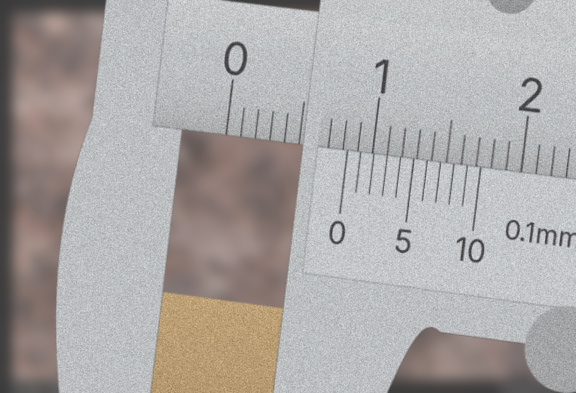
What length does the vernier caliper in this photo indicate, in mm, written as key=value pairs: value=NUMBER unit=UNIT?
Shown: value=8.3 unit=mm
